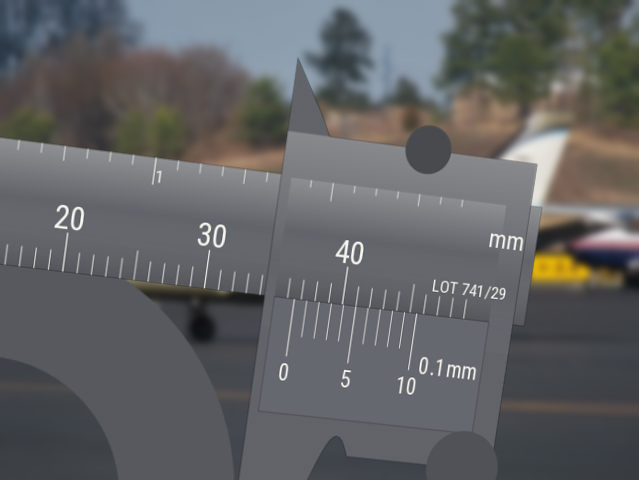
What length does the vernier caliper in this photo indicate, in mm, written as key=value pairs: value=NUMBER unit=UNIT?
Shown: value=36.5 unit=mm
